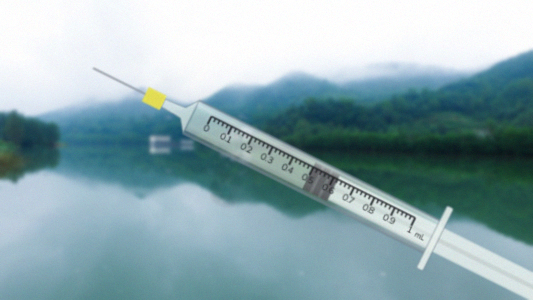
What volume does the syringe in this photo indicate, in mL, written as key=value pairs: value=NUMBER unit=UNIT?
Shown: value=0.5 unit=mL
